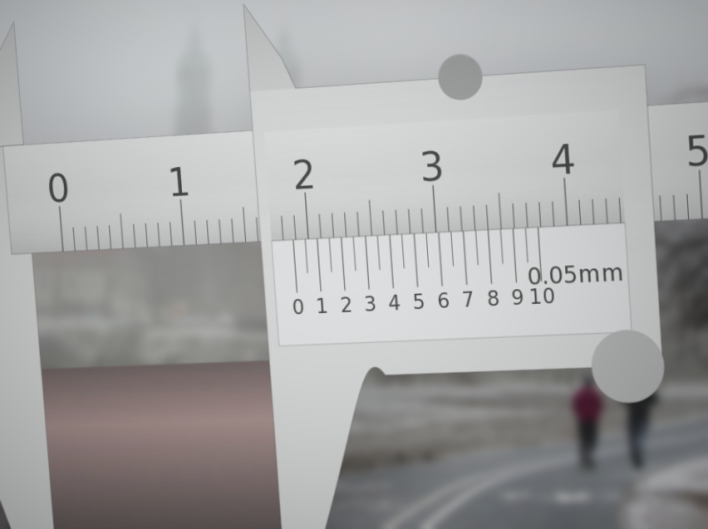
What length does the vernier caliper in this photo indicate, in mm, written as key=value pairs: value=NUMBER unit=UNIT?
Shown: value=18.8 unit=mm
